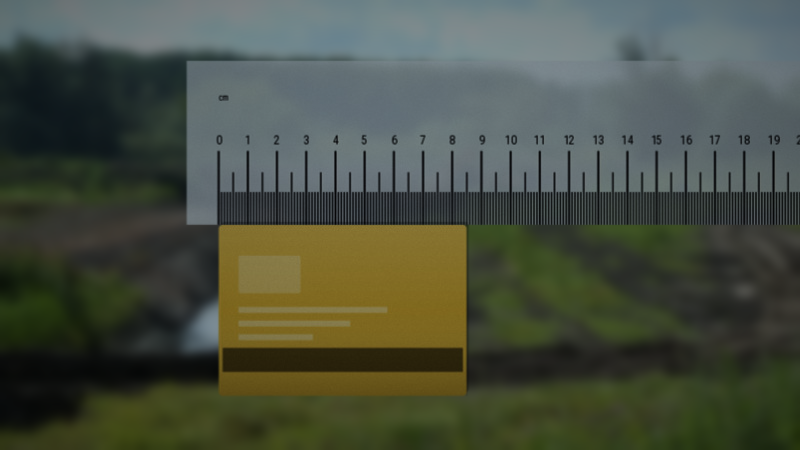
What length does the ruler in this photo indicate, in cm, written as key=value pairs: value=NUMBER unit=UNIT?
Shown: value=8.5 unit=cm
